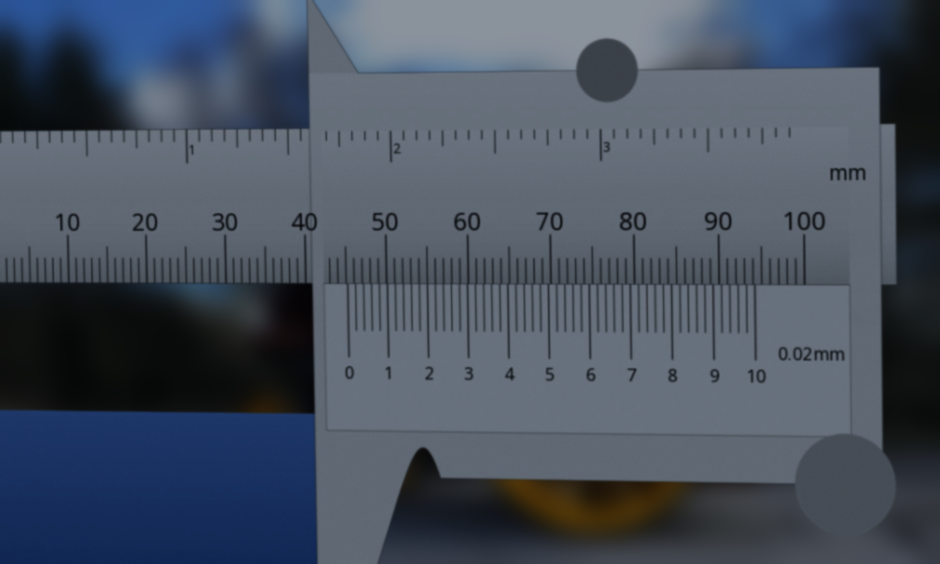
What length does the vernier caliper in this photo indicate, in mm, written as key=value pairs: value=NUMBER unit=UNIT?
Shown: value=45.2 unit=mm
